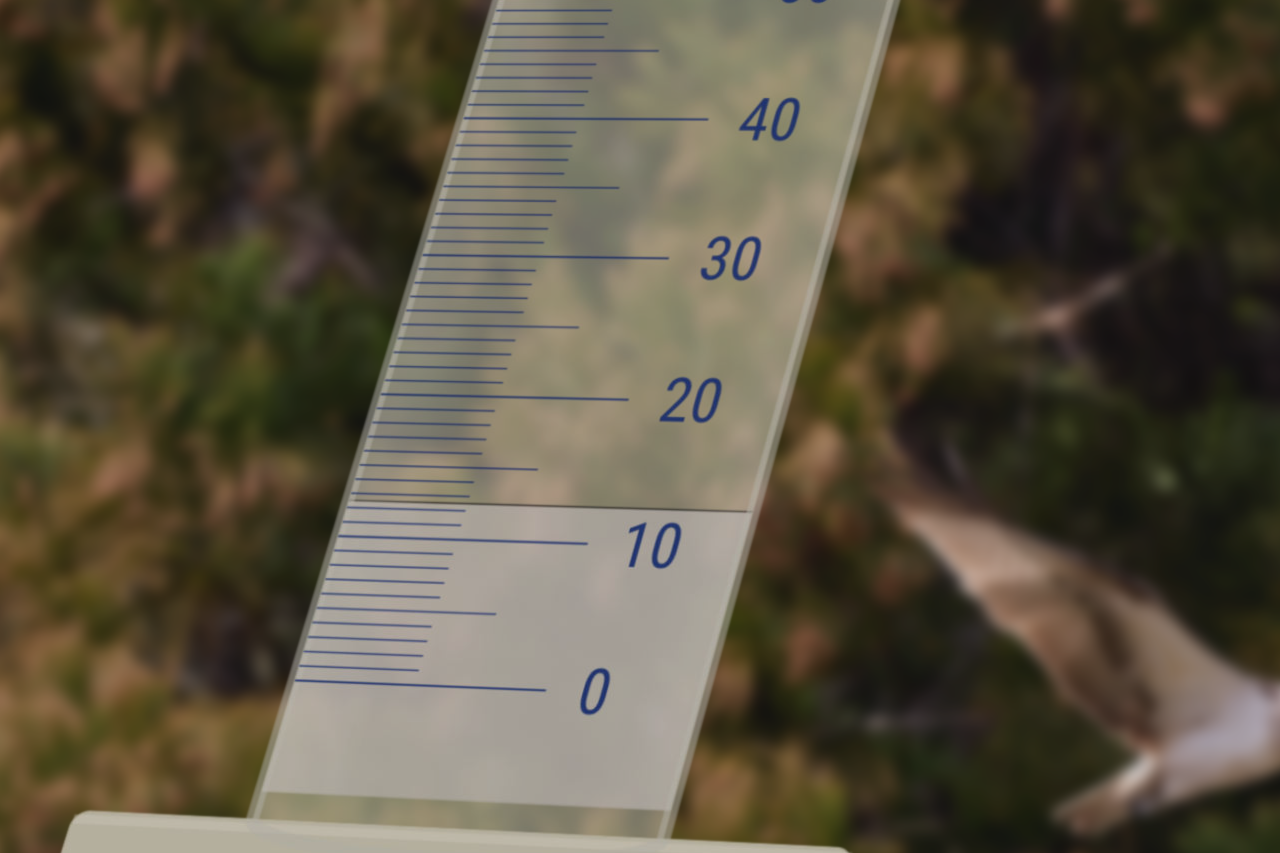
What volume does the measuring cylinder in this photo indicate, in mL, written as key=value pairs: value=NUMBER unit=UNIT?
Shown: value=12.5 unit=mL
